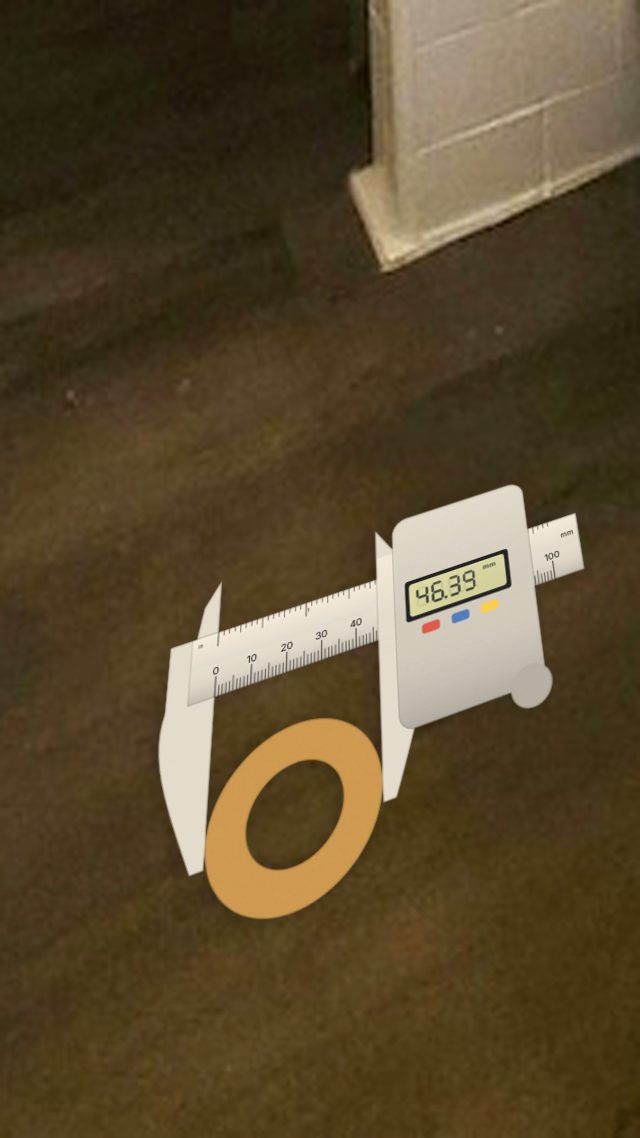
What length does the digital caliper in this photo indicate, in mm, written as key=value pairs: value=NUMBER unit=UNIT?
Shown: value=46.39 unit=mm
